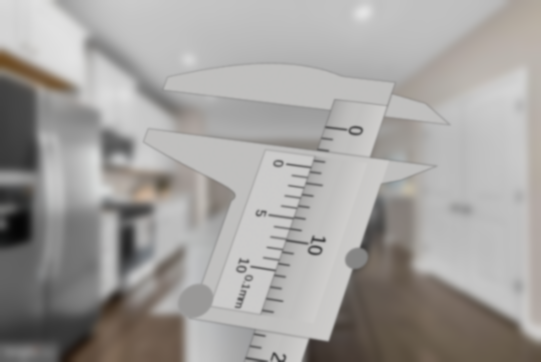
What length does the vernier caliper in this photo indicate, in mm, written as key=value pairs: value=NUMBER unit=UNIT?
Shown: value=3.6 unit=mm
